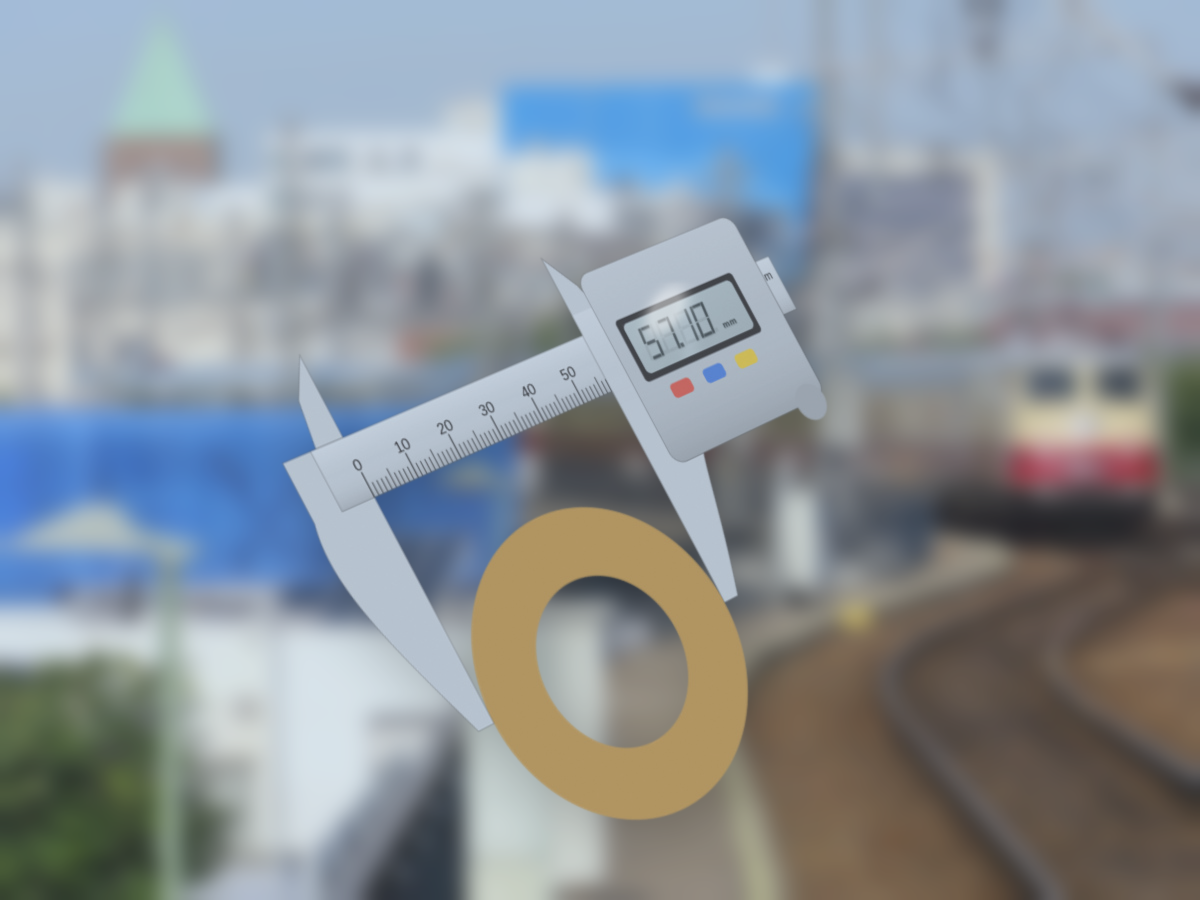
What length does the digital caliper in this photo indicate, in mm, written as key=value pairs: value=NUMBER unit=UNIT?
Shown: value=57.10 unit=mm
